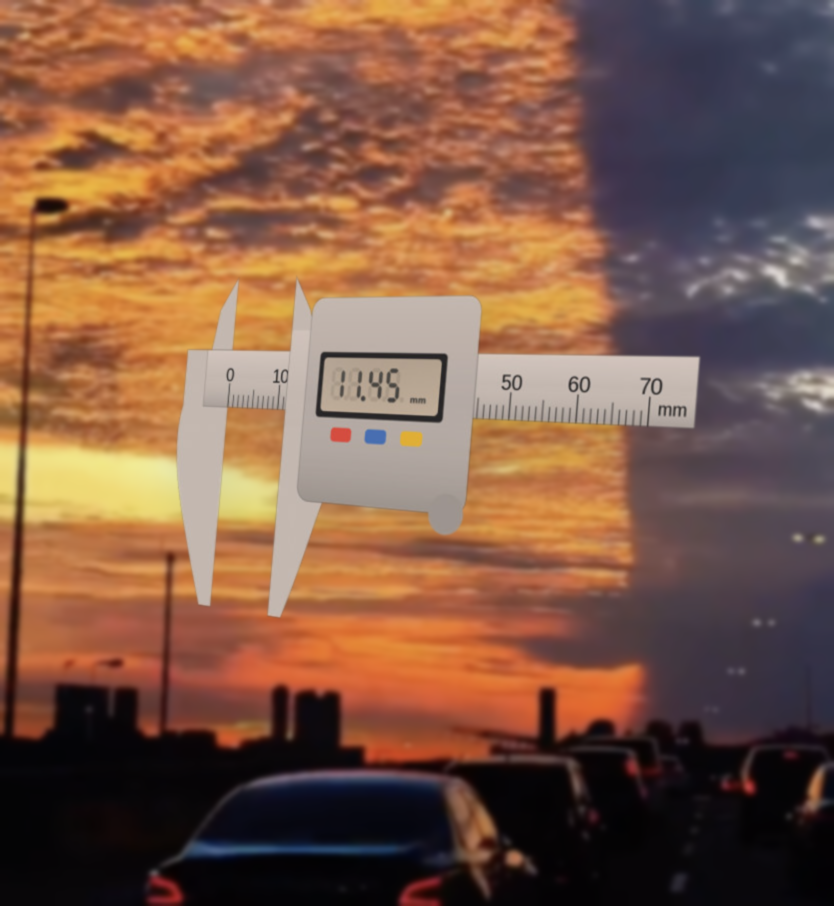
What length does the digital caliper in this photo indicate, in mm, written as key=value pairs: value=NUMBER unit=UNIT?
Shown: value=11.45 unit=mm
